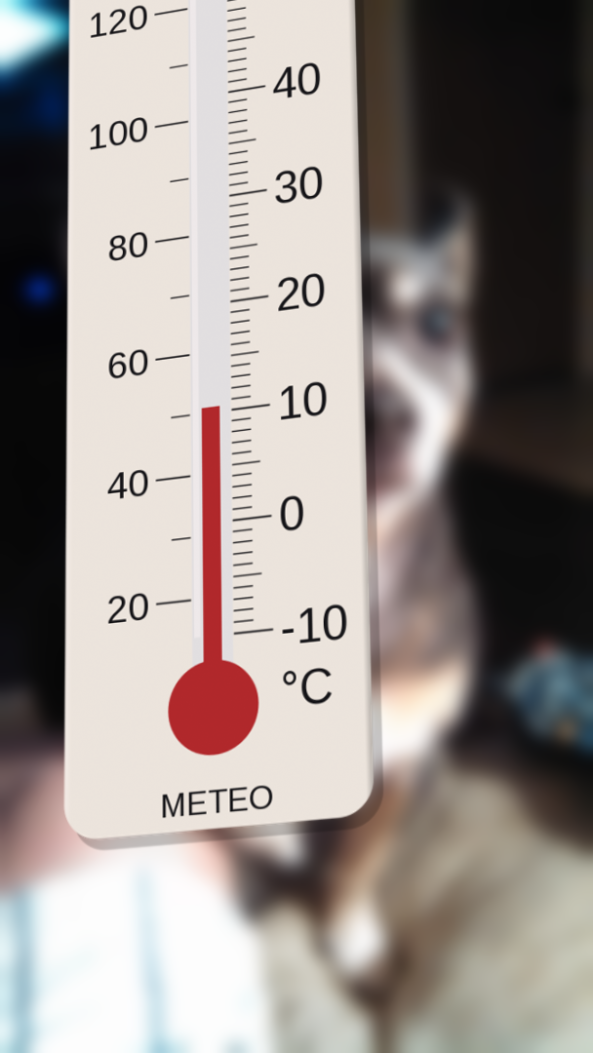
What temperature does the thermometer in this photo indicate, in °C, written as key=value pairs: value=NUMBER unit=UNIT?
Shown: value=10.5 unit=°C
